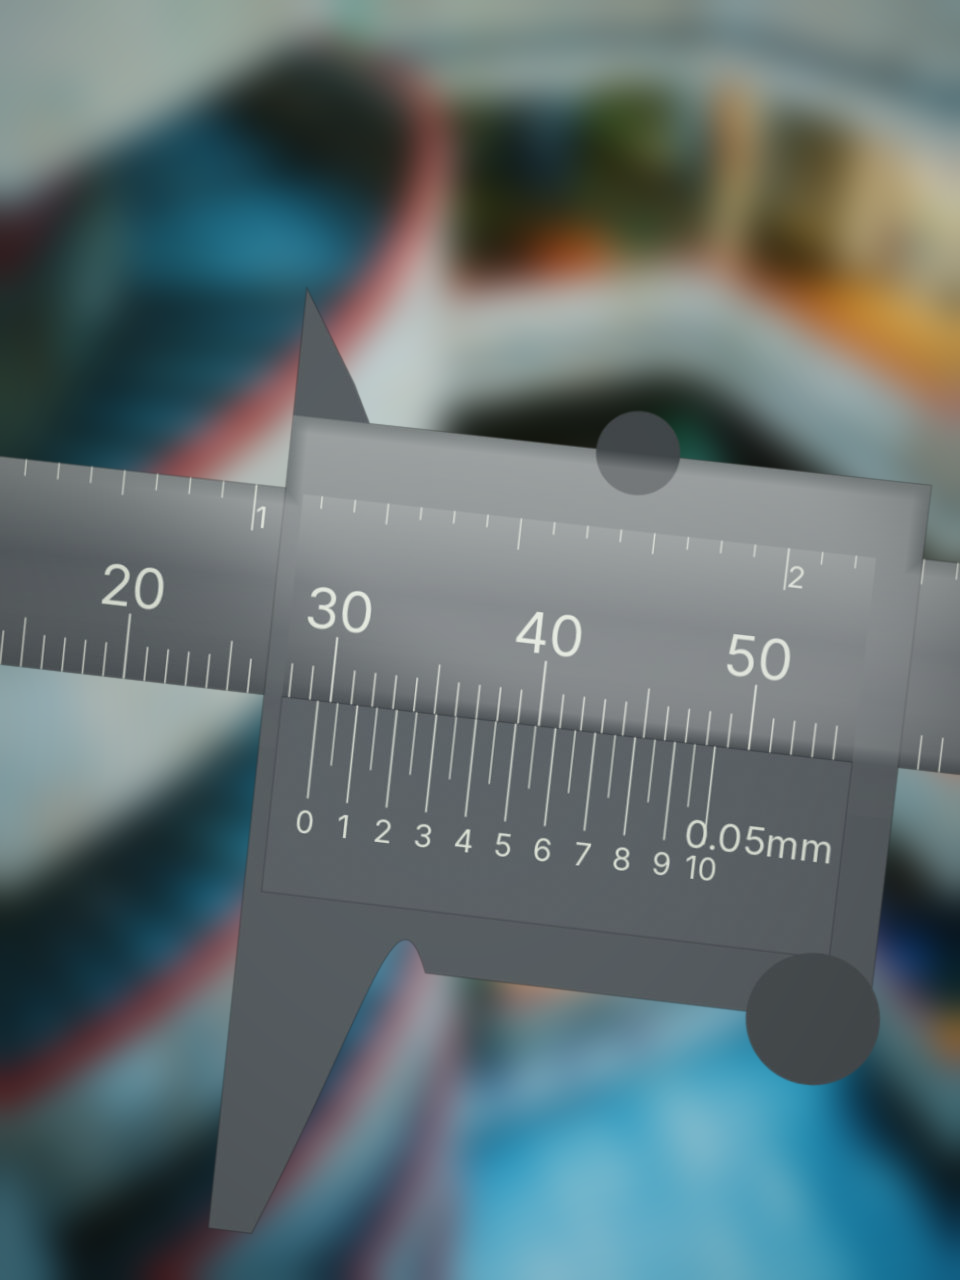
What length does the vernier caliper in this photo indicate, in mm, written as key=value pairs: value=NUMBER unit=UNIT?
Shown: value=29.4 unit=mm
